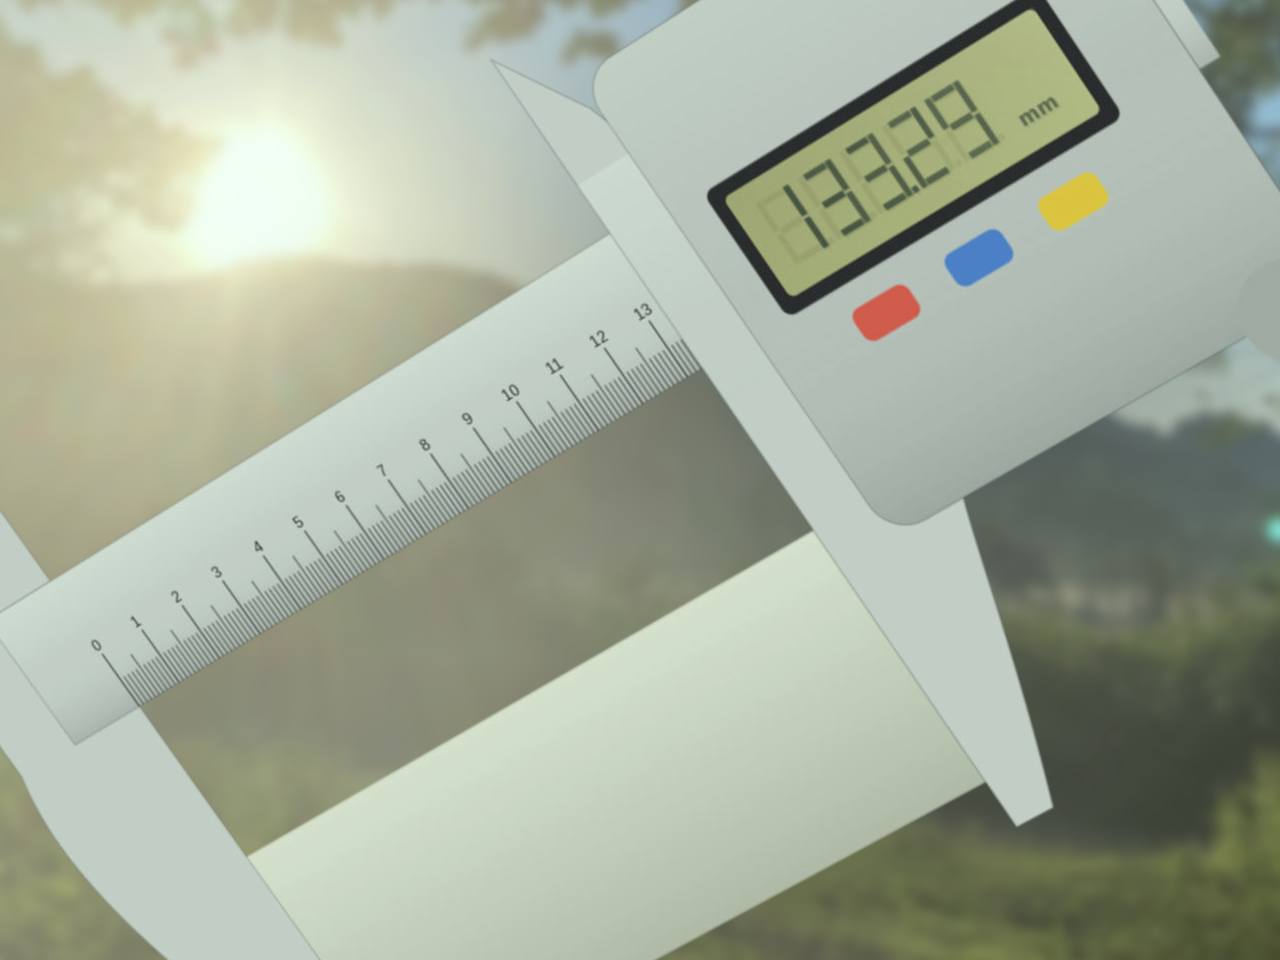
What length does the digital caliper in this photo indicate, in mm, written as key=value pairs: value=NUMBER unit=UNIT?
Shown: value=133.29 unit=mm
